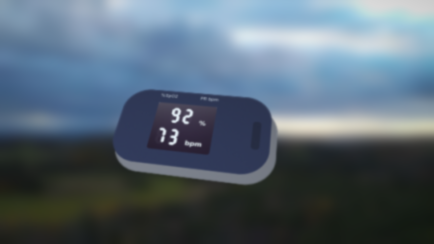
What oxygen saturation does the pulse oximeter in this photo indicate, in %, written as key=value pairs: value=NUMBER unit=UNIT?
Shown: value=92 unit=%
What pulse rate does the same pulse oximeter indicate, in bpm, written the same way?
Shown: value=73 unit=bpm
